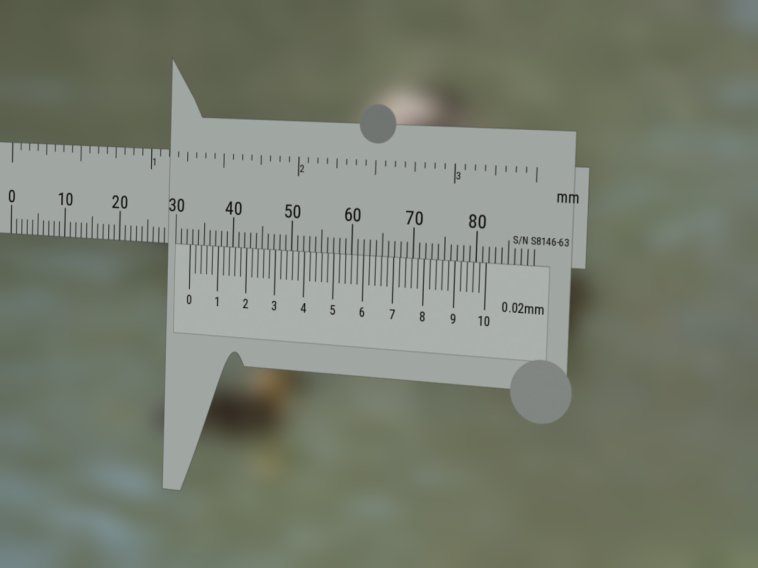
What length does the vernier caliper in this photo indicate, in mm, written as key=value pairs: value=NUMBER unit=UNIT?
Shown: value=32.6 unit=mm
